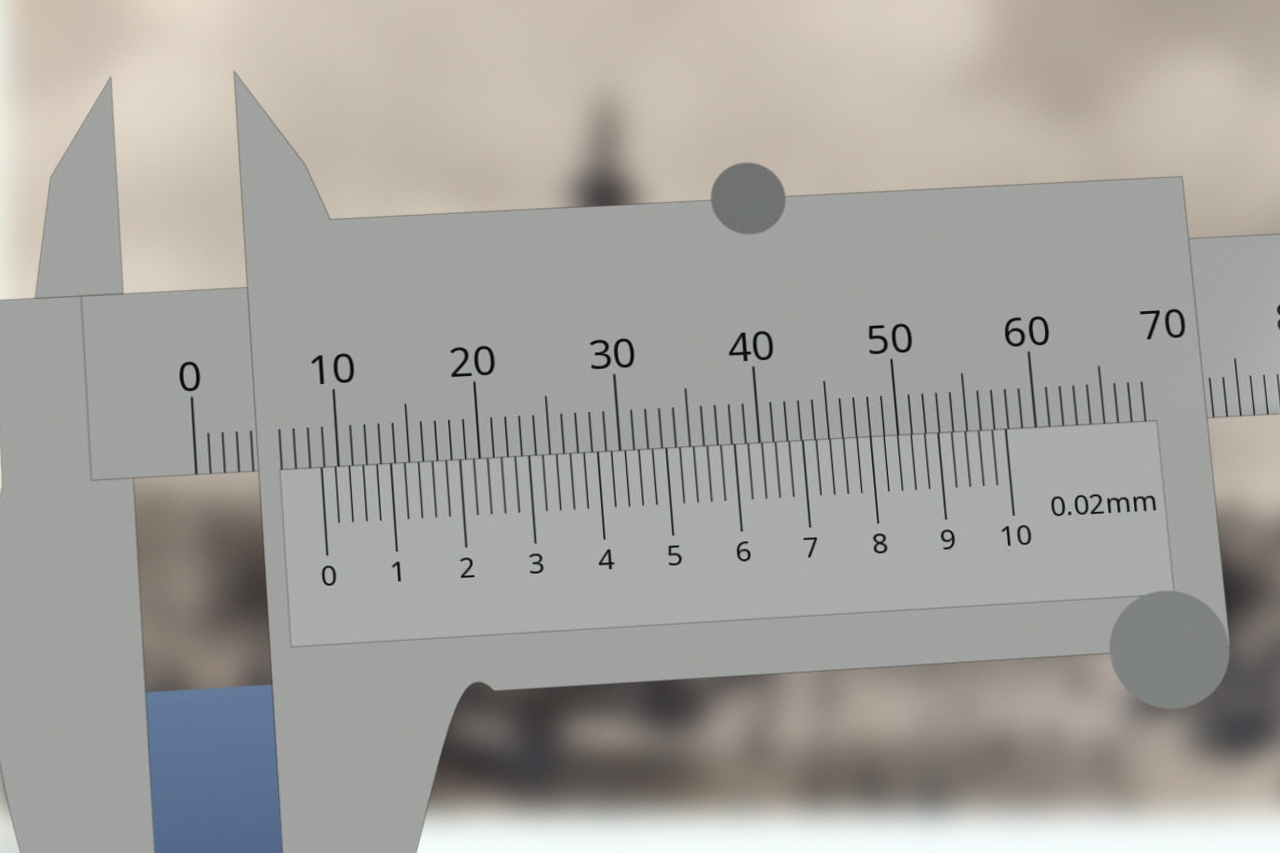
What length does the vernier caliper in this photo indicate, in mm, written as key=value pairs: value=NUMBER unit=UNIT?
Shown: value=8.8 unit=mm
